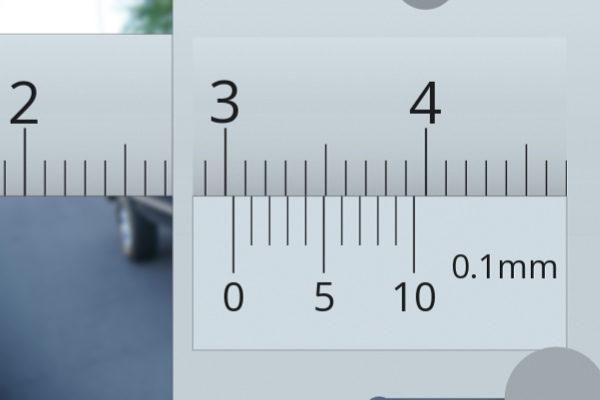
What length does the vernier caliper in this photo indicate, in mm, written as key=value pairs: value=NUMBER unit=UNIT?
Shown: value=30.4 unit=mm
